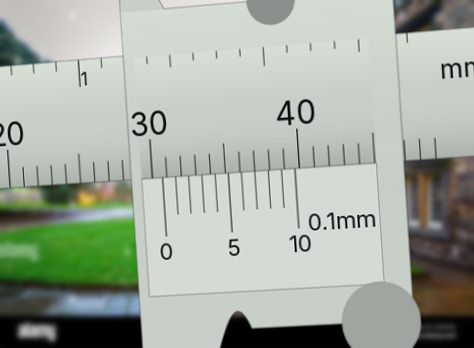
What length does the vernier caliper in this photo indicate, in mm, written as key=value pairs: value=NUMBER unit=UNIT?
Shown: value=30.7 unit=mm
